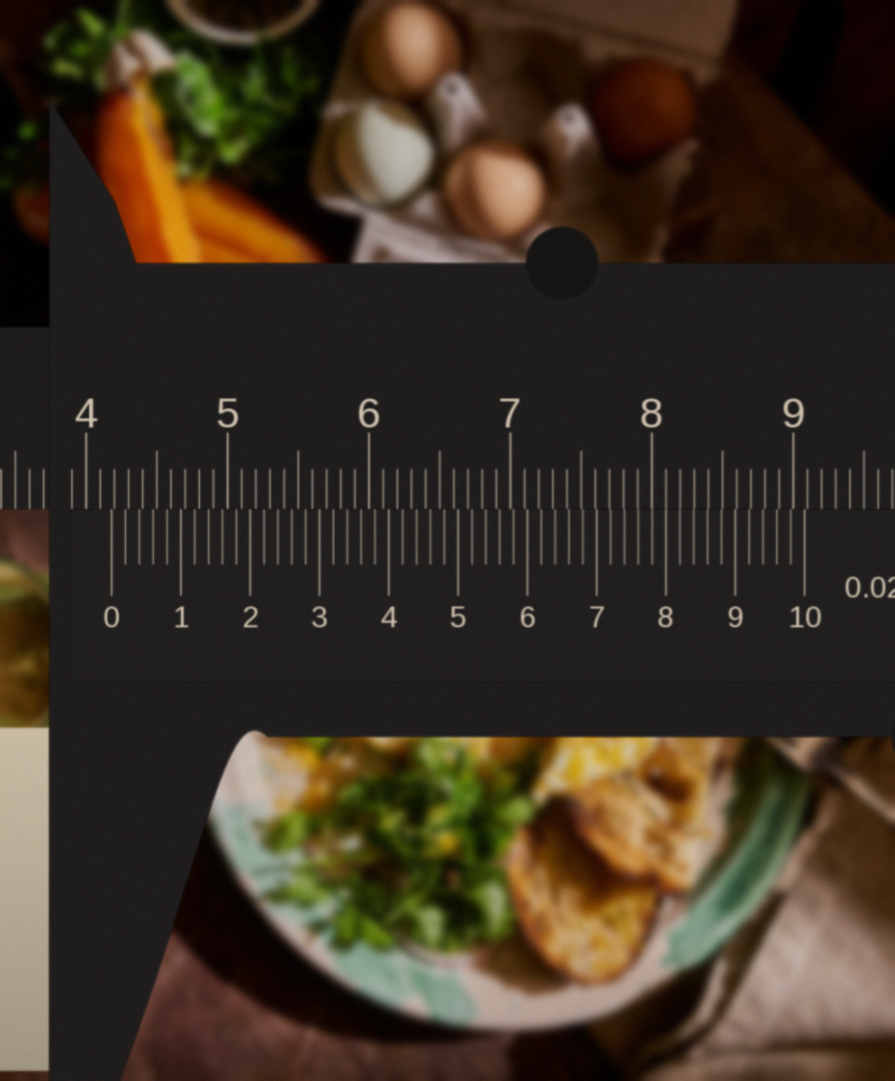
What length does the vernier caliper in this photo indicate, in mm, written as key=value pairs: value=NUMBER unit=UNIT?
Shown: value=41.8 unit=mm
